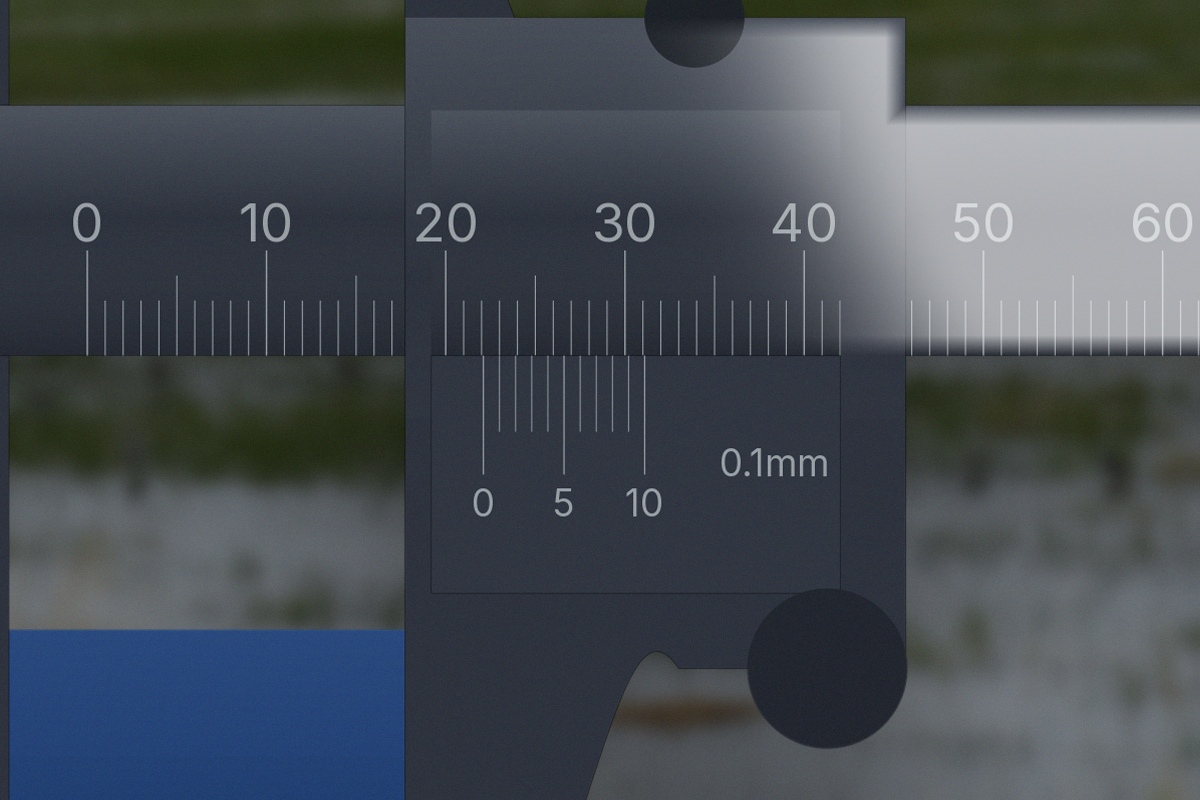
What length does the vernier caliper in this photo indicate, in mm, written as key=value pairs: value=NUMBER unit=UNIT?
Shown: value=22.1 unit=mm
